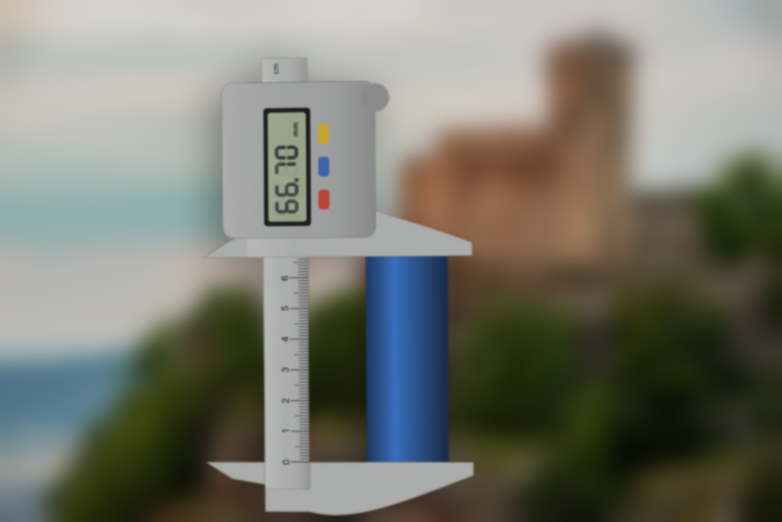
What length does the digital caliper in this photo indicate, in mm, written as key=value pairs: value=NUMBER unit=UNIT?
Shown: value=66.70 unit=mm
